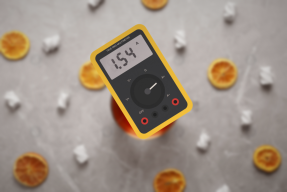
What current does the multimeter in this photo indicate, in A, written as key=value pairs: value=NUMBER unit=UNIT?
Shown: value=1.54 unit=A
